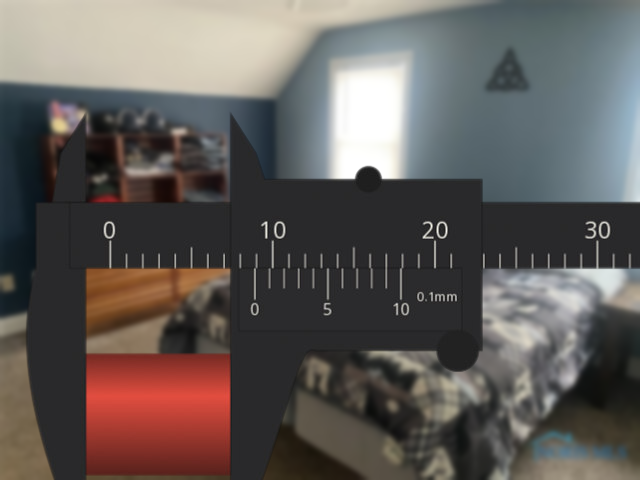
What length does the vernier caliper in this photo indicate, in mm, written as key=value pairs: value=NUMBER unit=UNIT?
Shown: value=8.9 unit=mm
